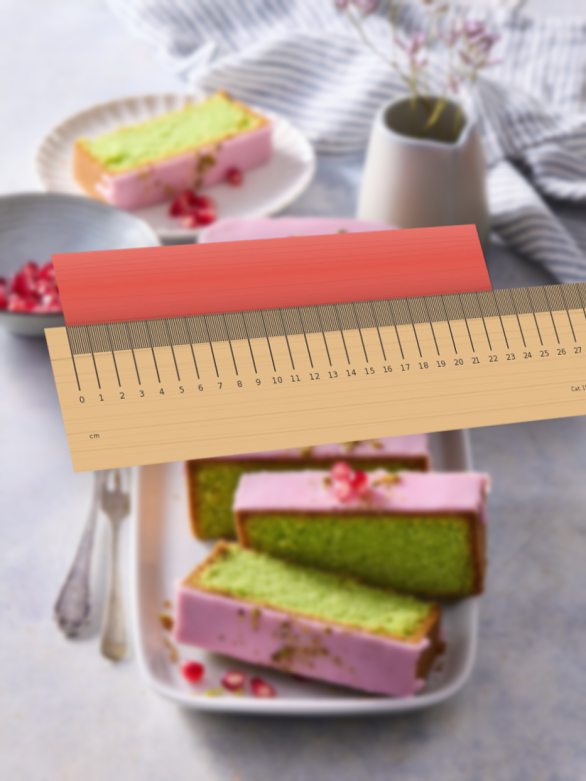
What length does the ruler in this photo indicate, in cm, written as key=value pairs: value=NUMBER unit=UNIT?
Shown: value=23 unit=cm
